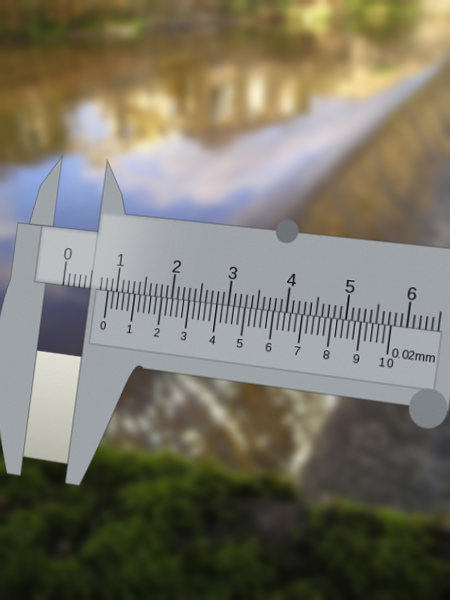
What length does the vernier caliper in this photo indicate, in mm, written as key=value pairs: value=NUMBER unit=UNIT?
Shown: value=8.4 unit=mm
